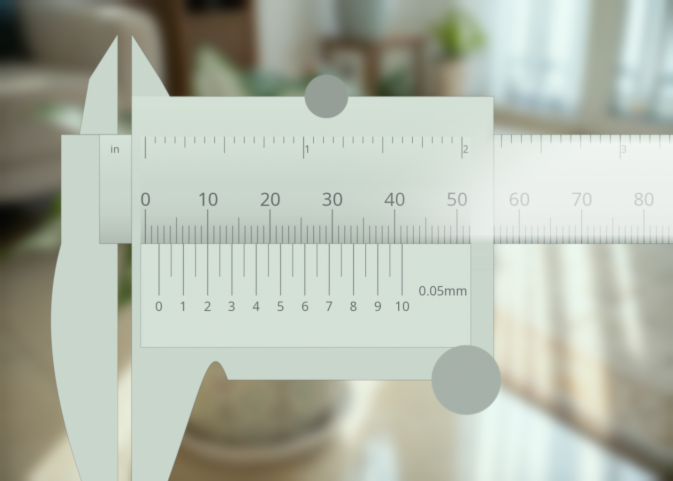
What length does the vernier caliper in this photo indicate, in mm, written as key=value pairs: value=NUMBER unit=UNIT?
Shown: value=2.2 unit=mm
